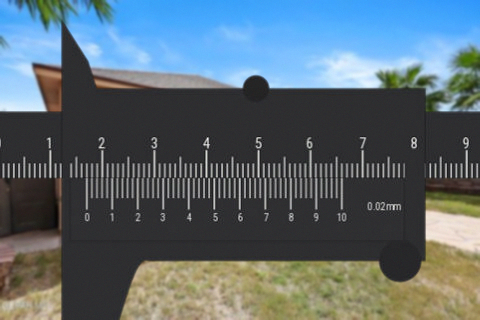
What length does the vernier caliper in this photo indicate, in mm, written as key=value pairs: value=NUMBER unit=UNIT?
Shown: value=17.0 unit=mm
